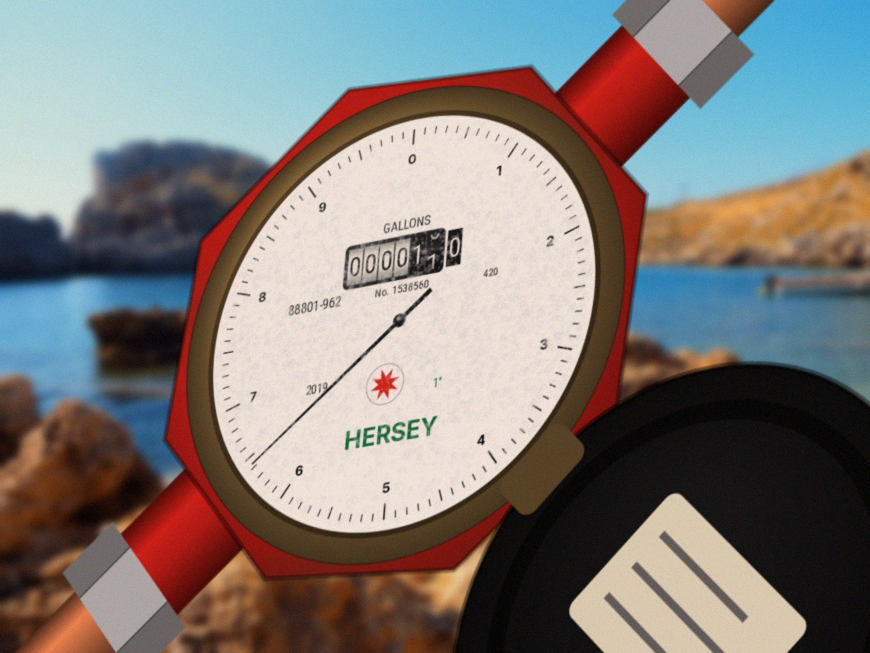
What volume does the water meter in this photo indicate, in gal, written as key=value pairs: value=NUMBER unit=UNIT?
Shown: value=106.4 unit=gal
